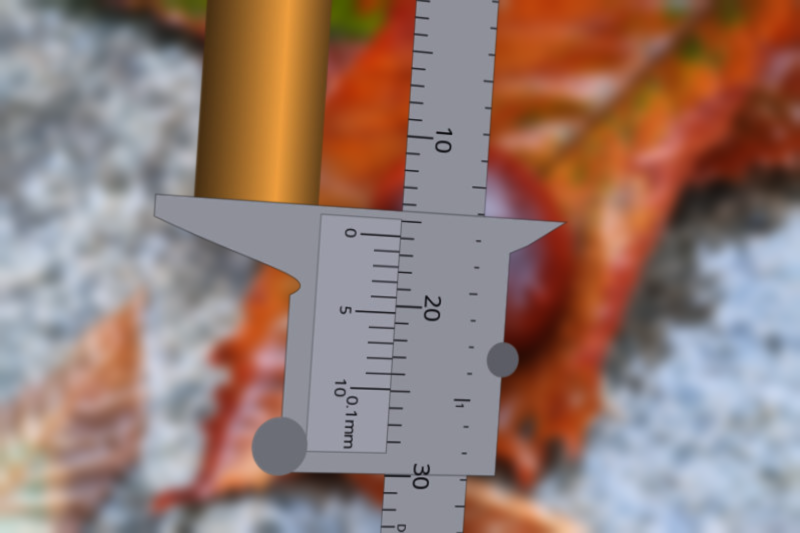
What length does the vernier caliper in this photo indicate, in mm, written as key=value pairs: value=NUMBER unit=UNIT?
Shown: value=15.9 unit=mm
